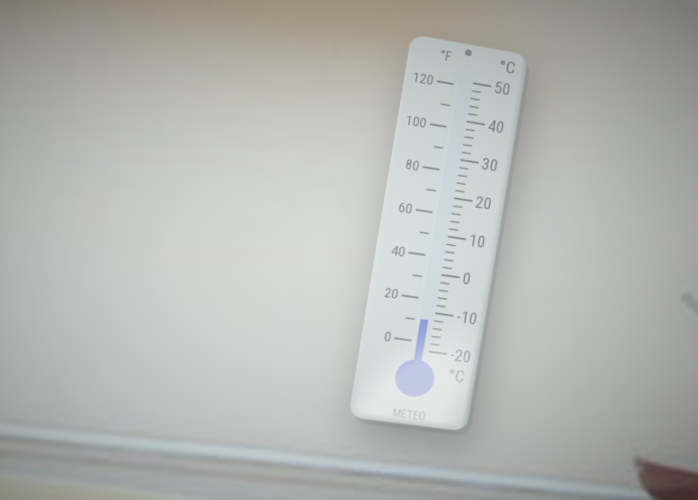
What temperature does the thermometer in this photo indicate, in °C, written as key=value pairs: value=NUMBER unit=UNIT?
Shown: value=-12 unit=°C
